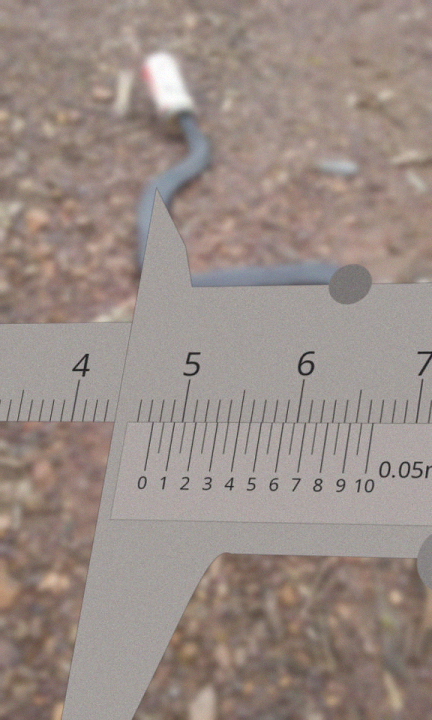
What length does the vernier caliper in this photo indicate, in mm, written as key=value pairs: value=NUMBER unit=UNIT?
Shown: value=47.4 unit=mm
